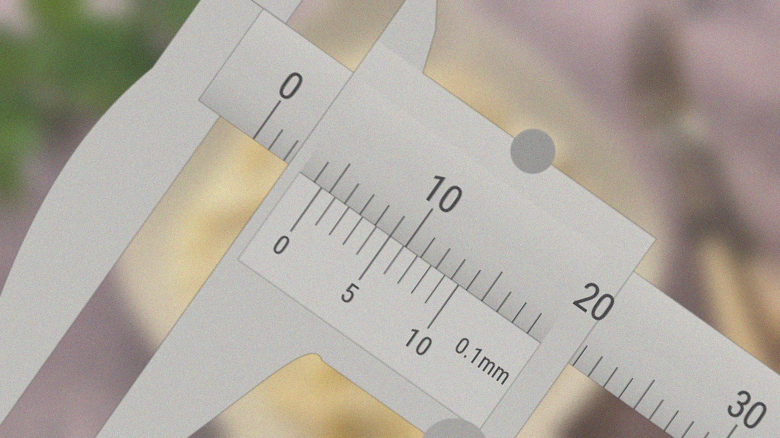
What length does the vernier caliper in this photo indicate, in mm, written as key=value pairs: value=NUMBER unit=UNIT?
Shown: value=4.5 unit=mm
